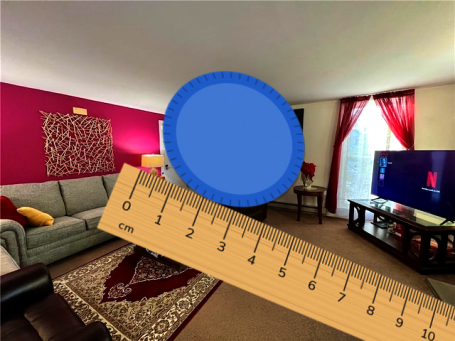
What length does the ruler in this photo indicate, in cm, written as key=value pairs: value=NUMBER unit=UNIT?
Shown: value=4.5 unit=cm
